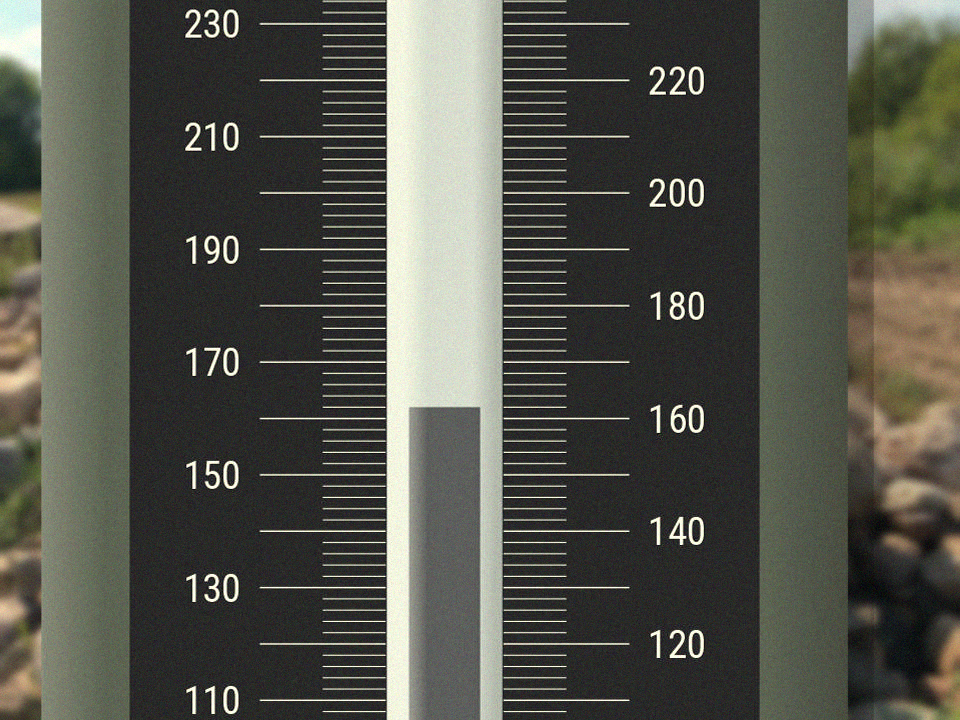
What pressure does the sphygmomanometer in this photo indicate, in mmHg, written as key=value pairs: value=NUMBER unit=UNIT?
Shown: value=162 unit=mmHg
